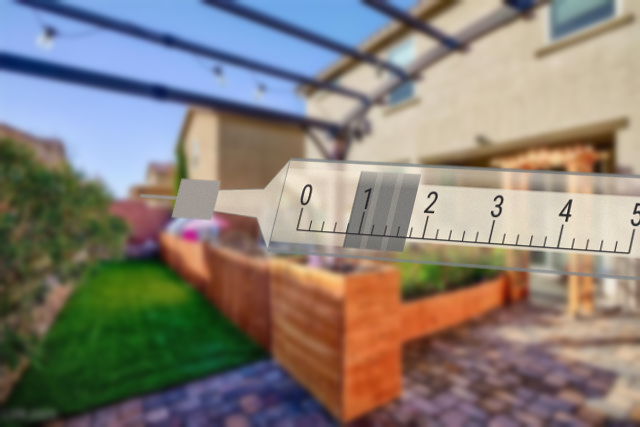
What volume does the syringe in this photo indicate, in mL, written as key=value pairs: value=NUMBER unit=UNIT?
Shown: value=0.8 unit=mL
